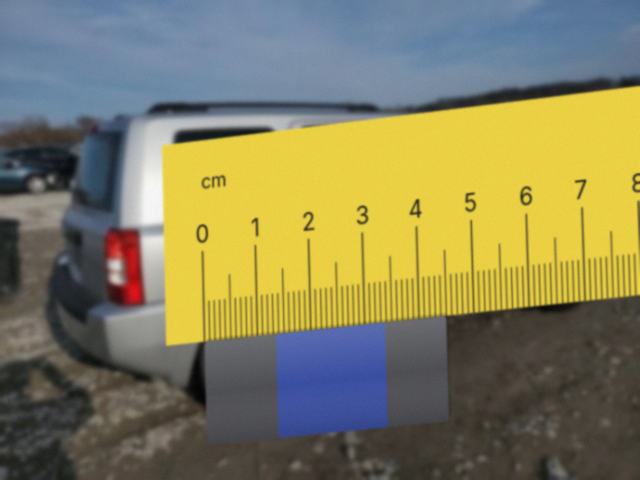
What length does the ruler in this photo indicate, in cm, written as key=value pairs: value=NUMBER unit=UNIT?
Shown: value=4.5 unit=cm
